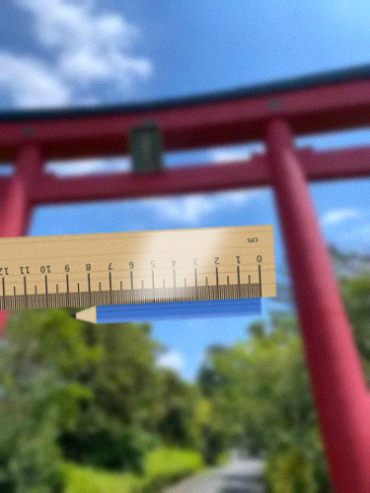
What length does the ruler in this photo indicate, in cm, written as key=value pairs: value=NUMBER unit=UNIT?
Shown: value=9 unit=cm
